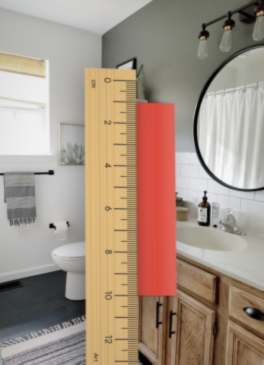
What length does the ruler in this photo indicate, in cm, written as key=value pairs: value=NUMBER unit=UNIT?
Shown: value=9 unit=cm
